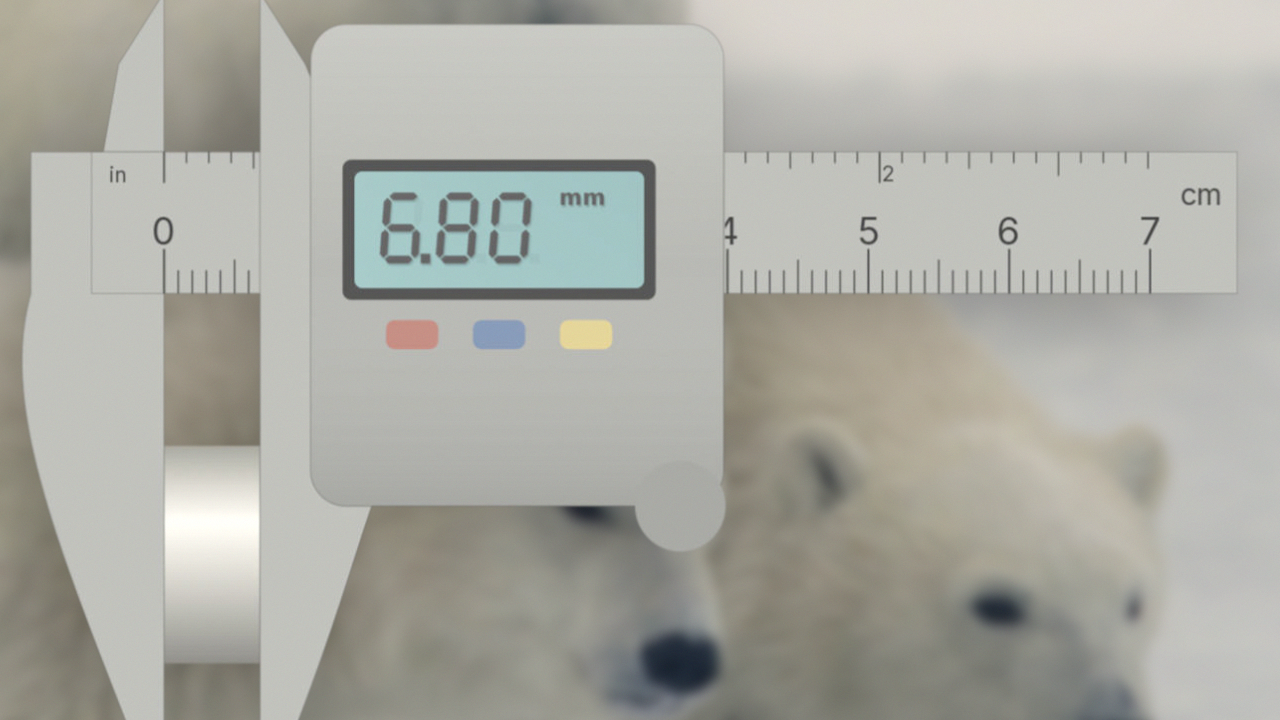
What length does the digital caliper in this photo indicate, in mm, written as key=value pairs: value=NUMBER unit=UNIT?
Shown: value=6.80 unit=mm
